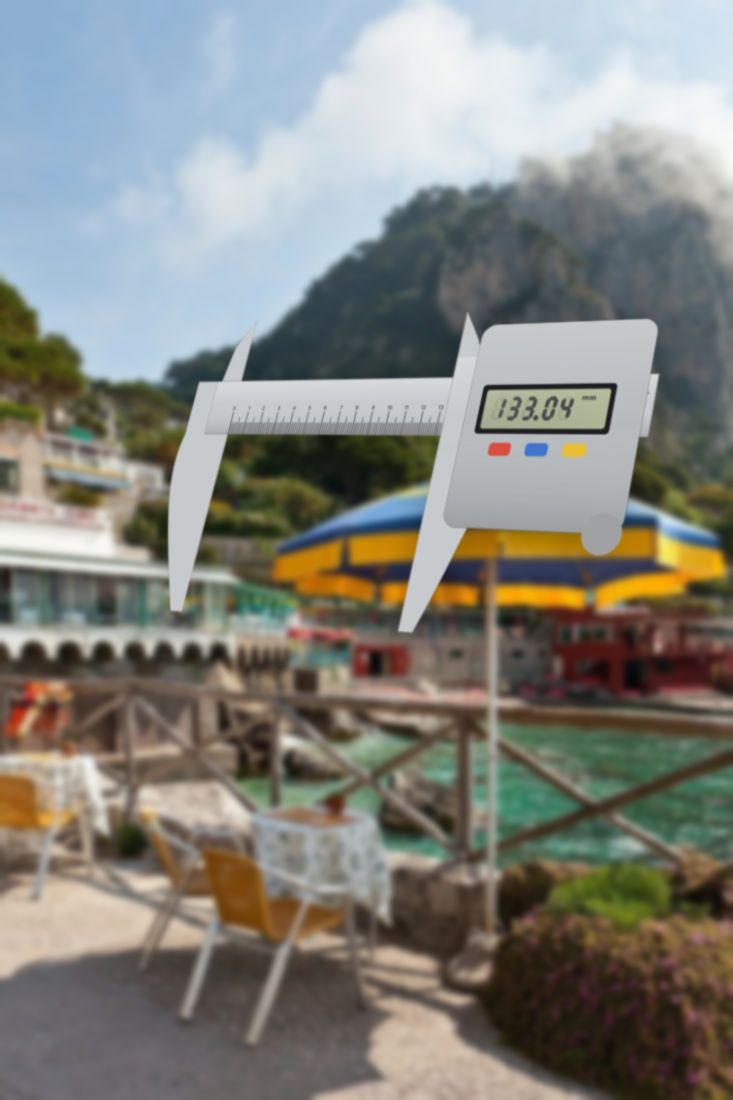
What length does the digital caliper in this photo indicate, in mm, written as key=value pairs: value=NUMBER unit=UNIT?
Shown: value=133.04 unit=mm
